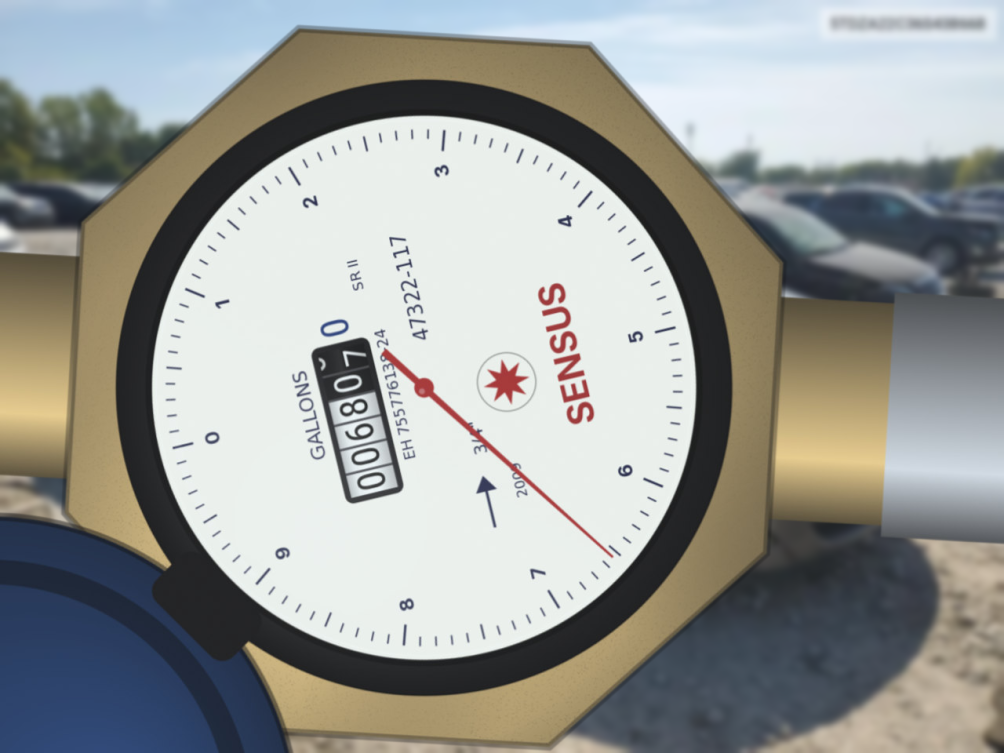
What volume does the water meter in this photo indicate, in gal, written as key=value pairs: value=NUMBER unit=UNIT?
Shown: value=68066.5 unit=gal
